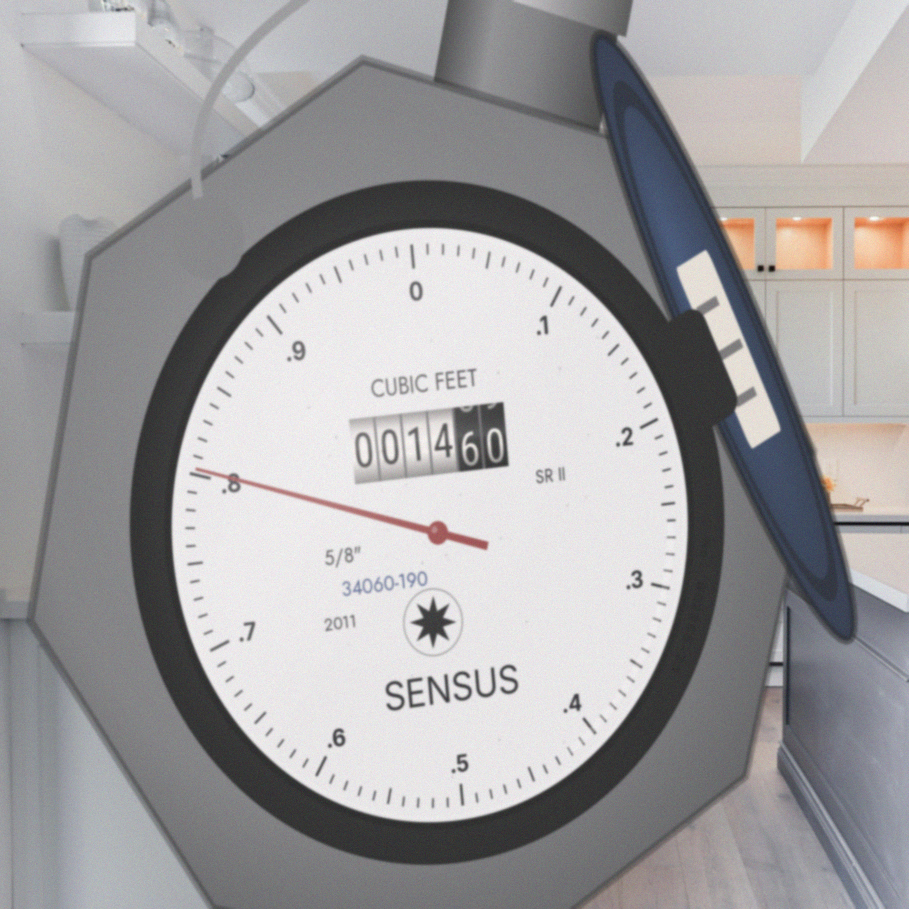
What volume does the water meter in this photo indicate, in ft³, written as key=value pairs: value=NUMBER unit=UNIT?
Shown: value=1459.80 unit=ft³
